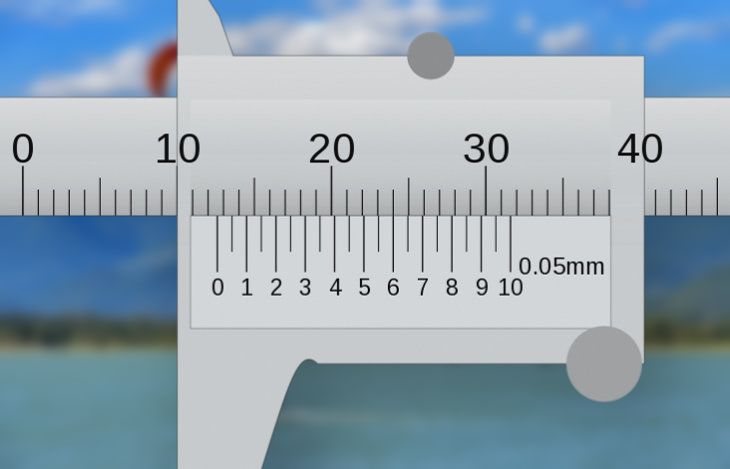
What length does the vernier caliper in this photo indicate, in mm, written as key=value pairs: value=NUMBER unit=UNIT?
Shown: value=12.6 unit=mm
